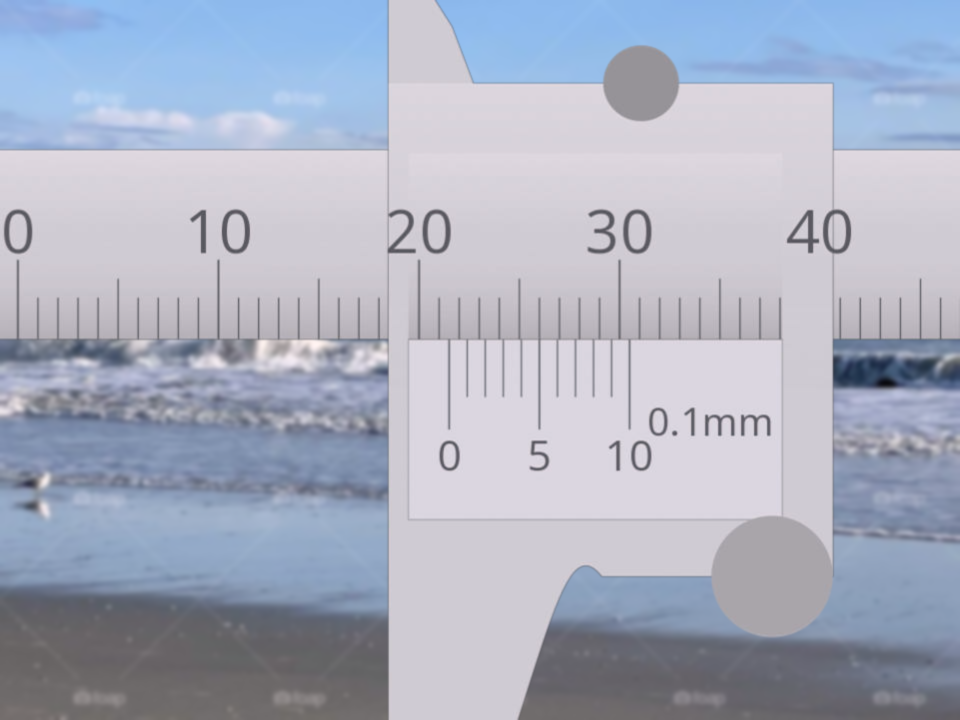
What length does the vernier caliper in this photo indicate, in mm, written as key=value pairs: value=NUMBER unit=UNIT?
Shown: value=21.5 unit=mm
